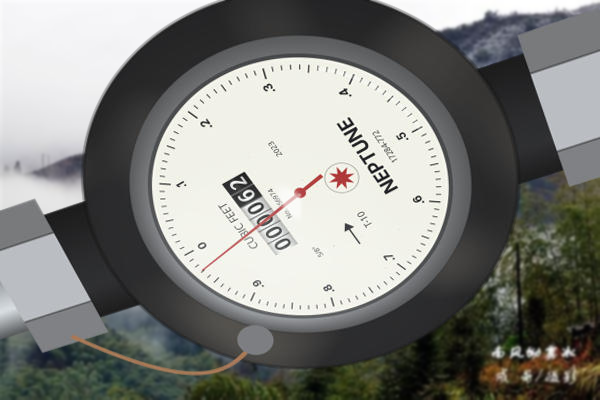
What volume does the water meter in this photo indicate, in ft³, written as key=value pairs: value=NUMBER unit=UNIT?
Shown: value=61.97 unit=ft³
